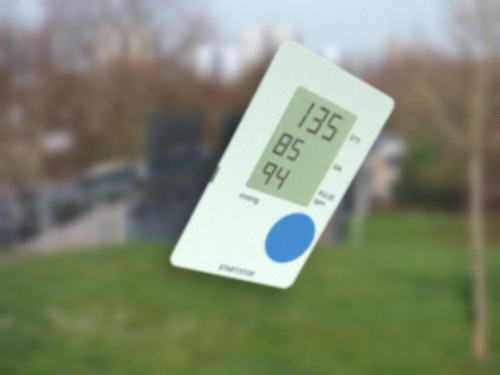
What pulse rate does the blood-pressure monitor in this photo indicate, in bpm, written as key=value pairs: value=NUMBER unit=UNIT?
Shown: value=94 unit=bpm
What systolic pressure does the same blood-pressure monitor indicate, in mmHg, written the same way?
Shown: value=135 unit=mmHg
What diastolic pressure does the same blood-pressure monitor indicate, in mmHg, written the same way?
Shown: value=85 unit=mmHg
